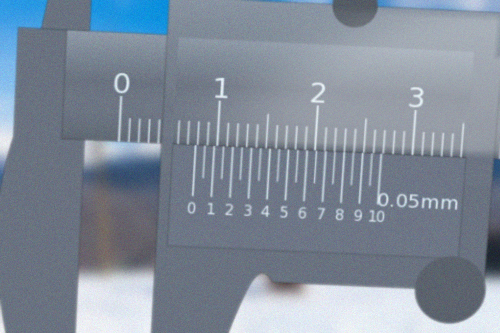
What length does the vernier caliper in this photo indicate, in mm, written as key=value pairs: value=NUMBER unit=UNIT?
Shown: value=7.8 unit=mm
